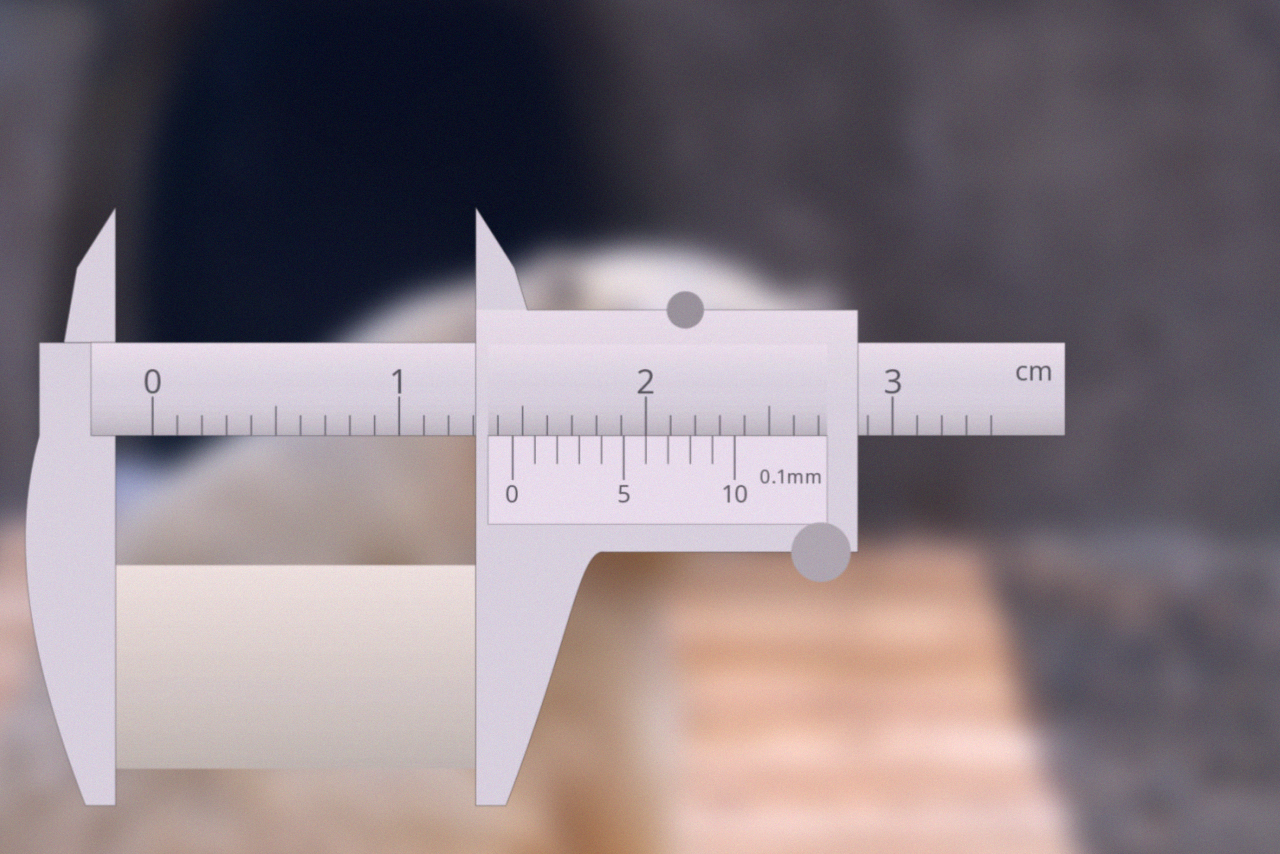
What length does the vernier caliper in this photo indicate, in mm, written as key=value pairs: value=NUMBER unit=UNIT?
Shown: value=14.6 unit=mm
